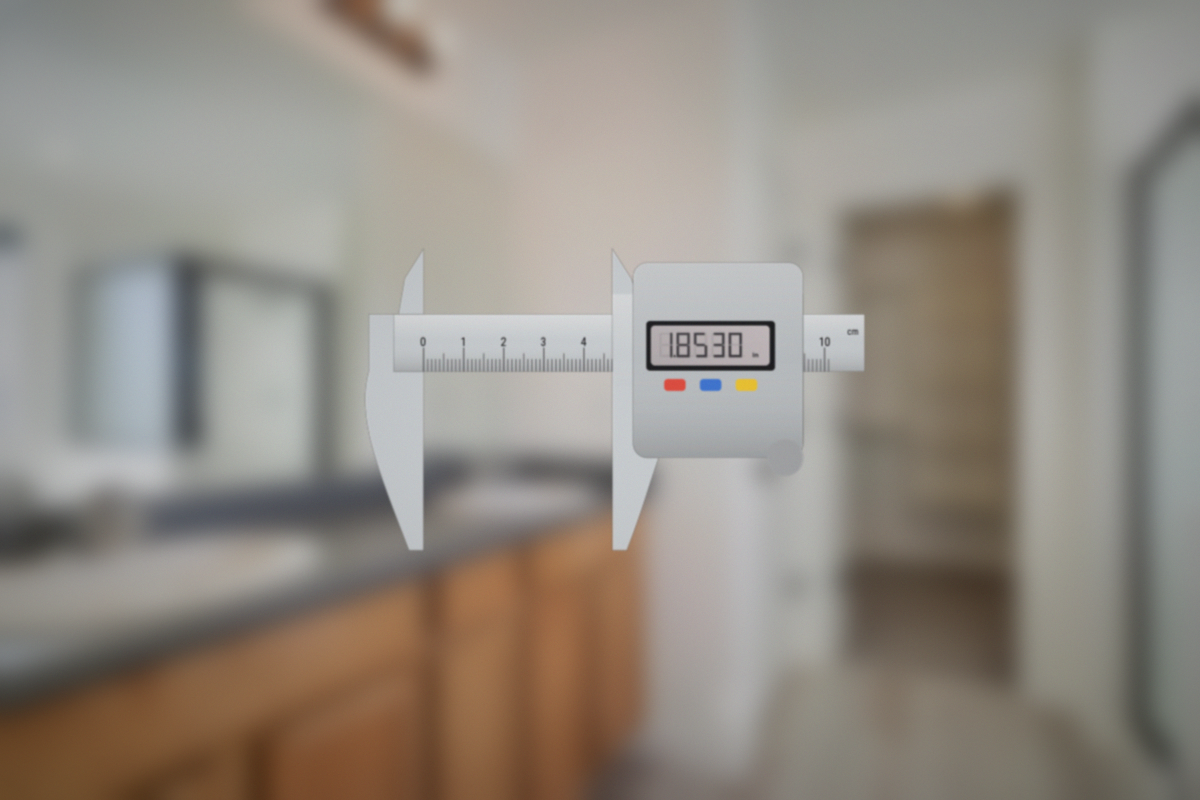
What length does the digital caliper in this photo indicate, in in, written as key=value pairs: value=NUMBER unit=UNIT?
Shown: value=1.8530 unit=in
